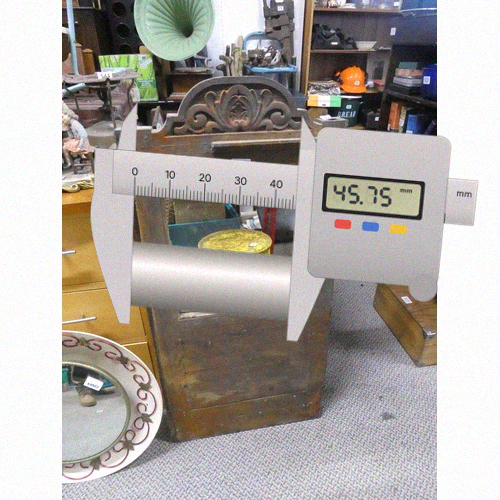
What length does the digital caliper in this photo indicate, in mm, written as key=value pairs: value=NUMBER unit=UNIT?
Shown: value=45.75 unit=mm
